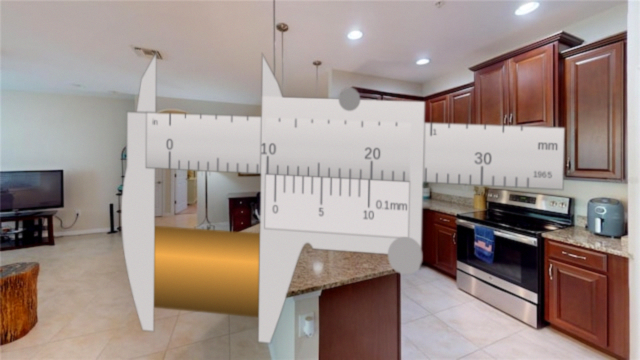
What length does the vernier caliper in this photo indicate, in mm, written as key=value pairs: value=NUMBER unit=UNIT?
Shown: value=10.8 unit=mm
